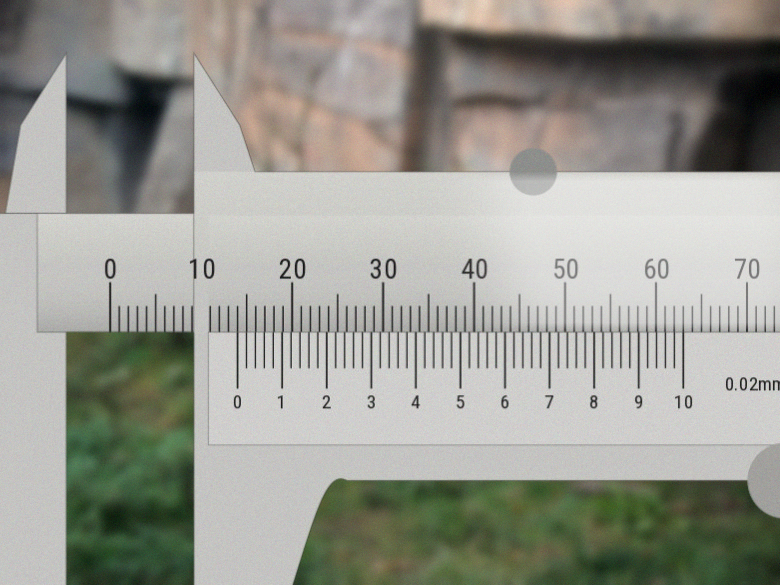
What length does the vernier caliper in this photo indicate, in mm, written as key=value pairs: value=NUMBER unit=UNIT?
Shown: value=14.0 unit=mm
